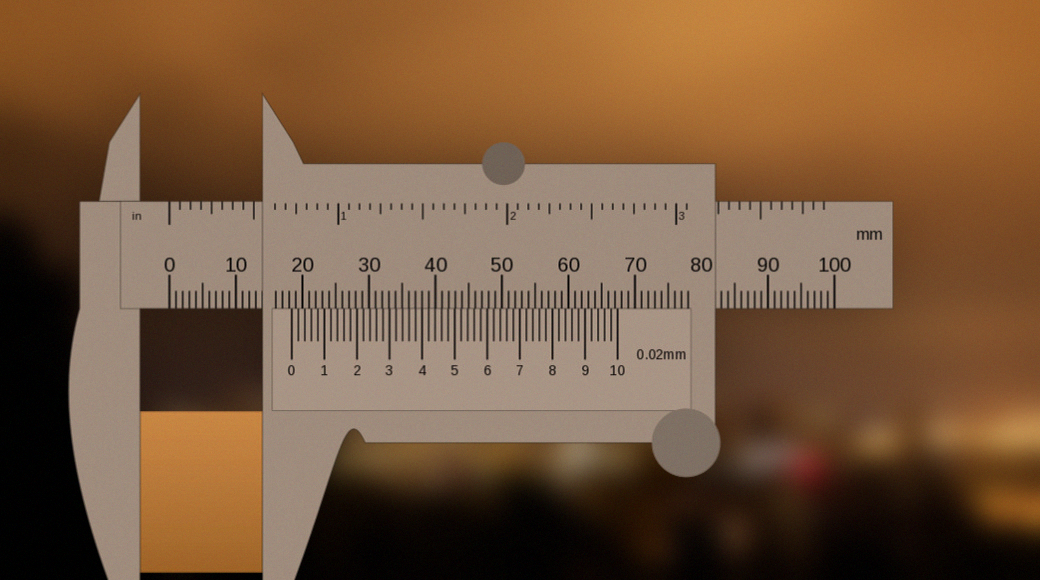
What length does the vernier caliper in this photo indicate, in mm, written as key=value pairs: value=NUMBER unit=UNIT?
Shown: value=18.4 unit=mm
